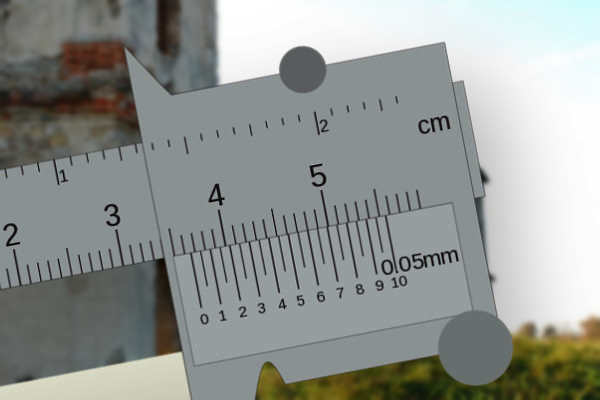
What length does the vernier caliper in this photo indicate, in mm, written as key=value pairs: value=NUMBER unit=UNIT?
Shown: value=36.6 unit=mm
